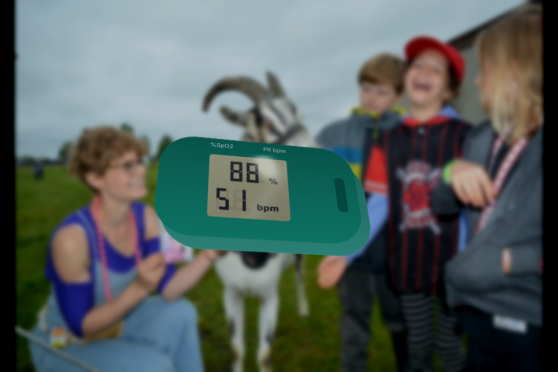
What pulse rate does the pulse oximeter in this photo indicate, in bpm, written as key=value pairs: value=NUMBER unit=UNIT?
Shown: value=51 unit=bpm
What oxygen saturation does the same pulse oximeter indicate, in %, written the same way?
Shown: value=88 unit=%
